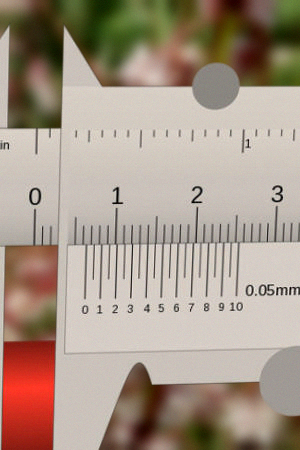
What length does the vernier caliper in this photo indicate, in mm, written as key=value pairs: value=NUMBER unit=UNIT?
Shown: value=6.4 unit=mm
